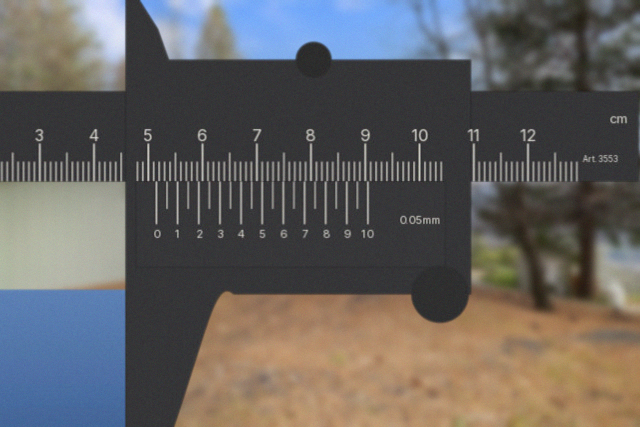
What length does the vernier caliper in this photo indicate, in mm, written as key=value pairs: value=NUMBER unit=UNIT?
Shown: value=51.5 unit=mm
